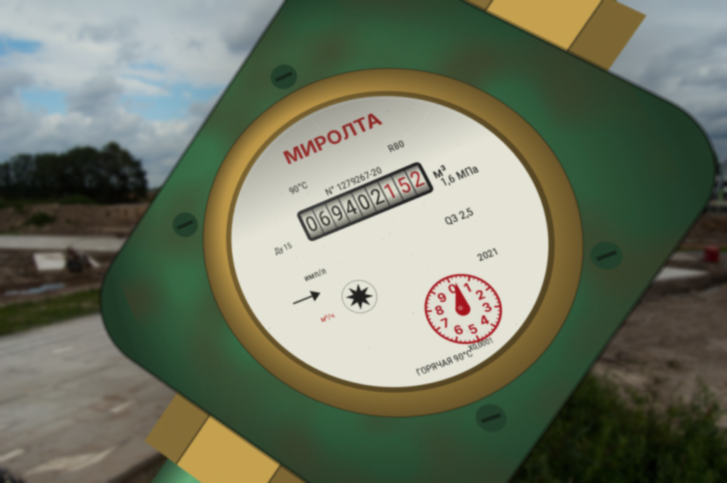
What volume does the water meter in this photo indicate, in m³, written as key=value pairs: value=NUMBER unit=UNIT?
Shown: value=69402.1520 unit=m³
